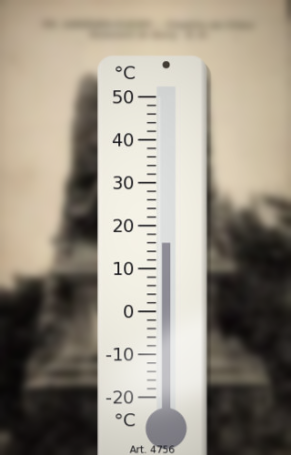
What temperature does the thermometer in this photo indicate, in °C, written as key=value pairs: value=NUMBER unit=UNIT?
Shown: value=16 unit=°C
